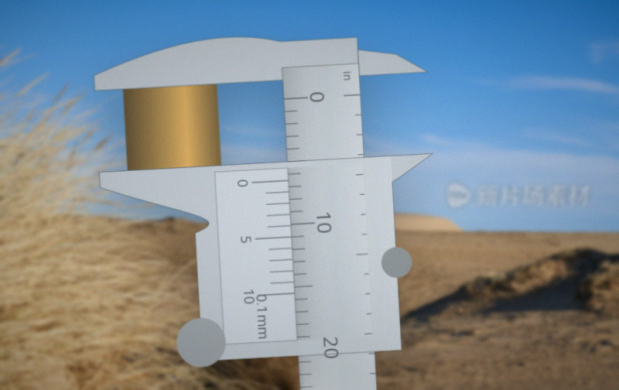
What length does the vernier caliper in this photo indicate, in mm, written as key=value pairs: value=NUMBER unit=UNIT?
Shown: value=6.5 unit=mm
